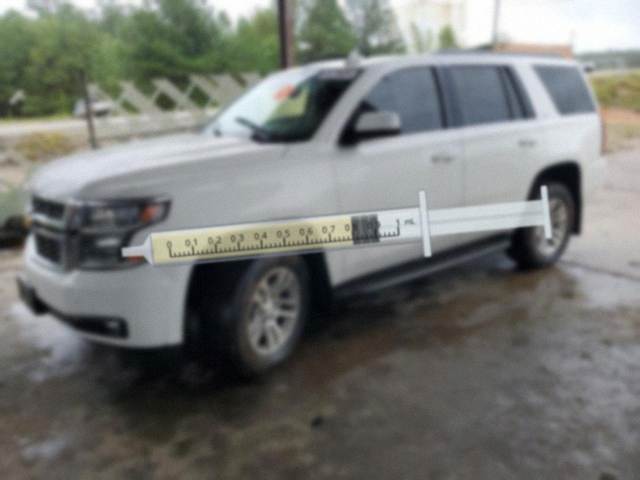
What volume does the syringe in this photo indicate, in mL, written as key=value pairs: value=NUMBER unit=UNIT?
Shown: value=0.8 unit=mL
